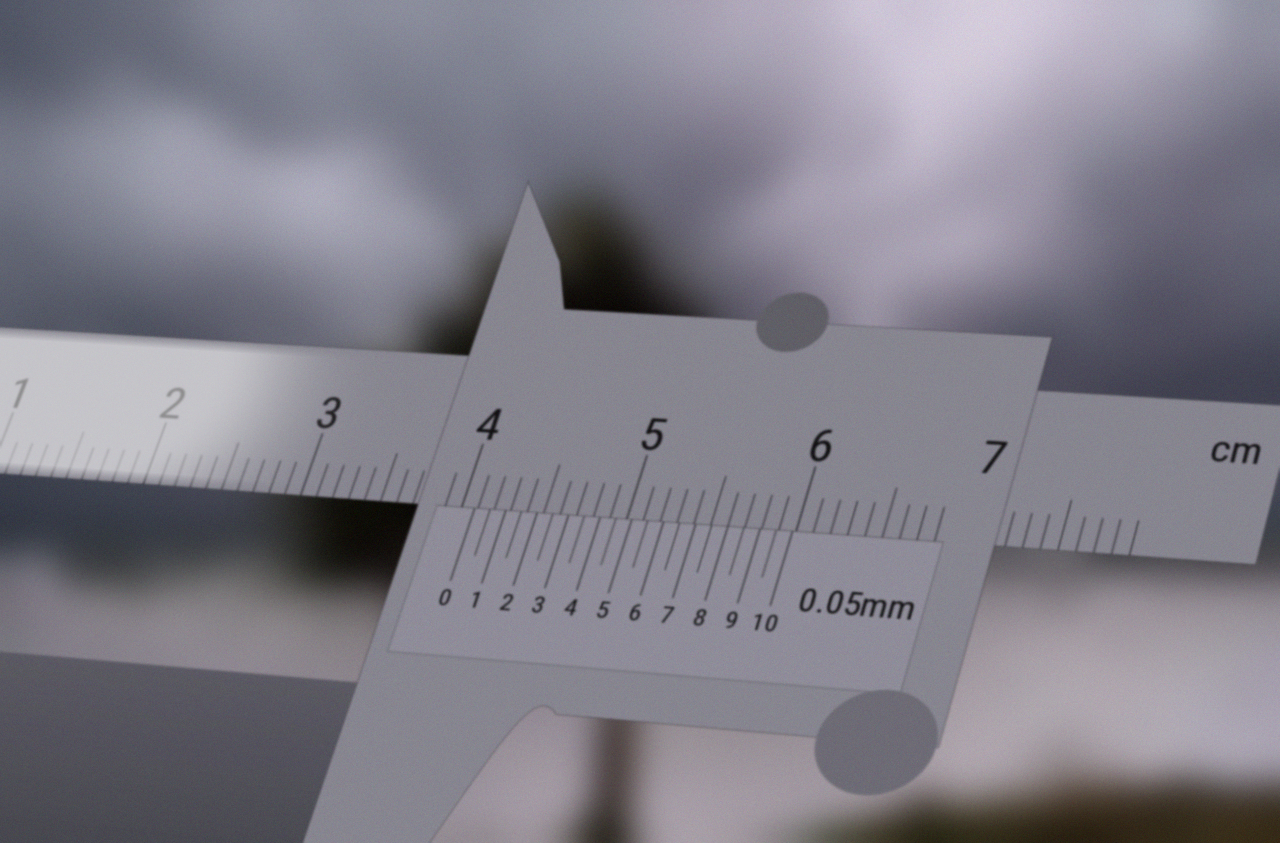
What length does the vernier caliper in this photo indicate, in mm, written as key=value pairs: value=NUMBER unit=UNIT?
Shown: value=40.8 unit=mm
